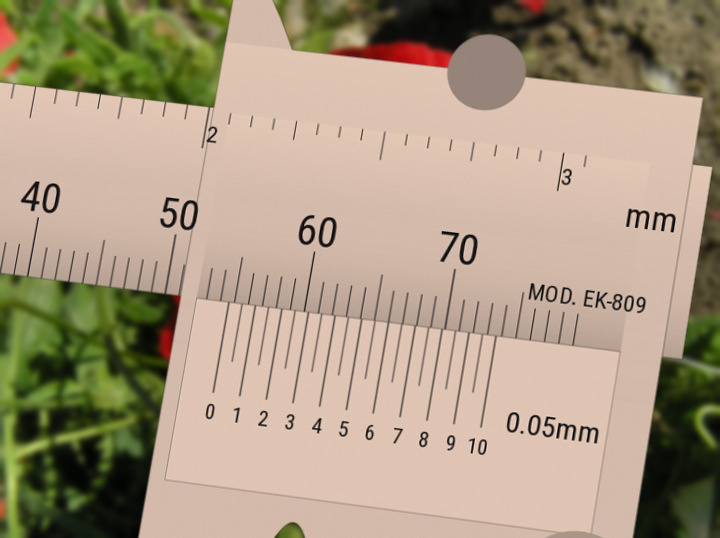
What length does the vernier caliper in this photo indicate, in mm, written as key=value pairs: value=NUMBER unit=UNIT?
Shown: value=54.6 unit=mm
